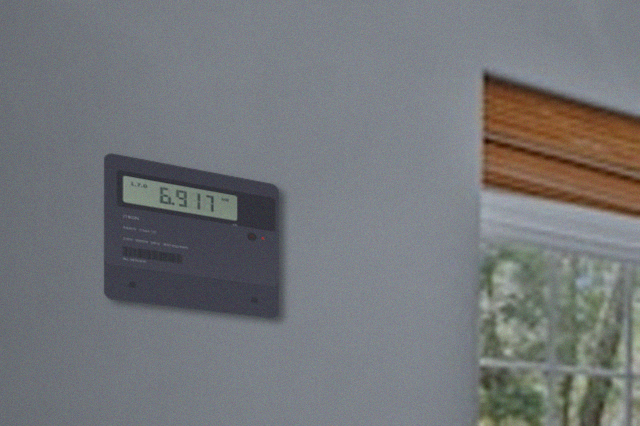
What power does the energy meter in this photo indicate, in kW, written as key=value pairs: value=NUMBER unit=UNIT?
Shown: value=6.917 unit=kW
